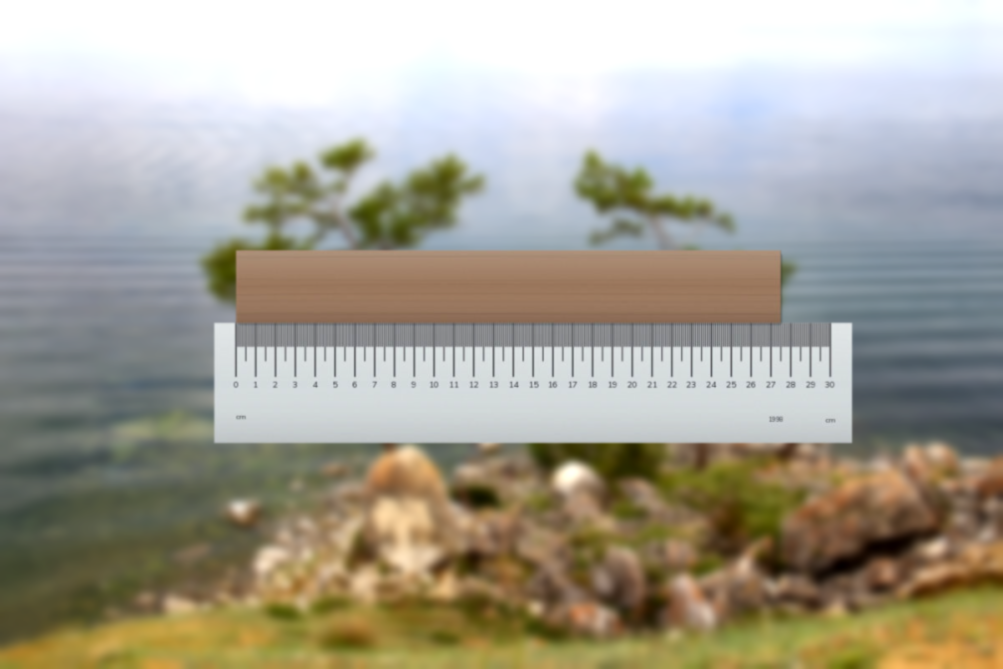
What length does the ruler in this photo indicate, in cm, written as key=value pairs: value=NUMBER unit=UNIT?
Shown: value=27.5 unit=cm
